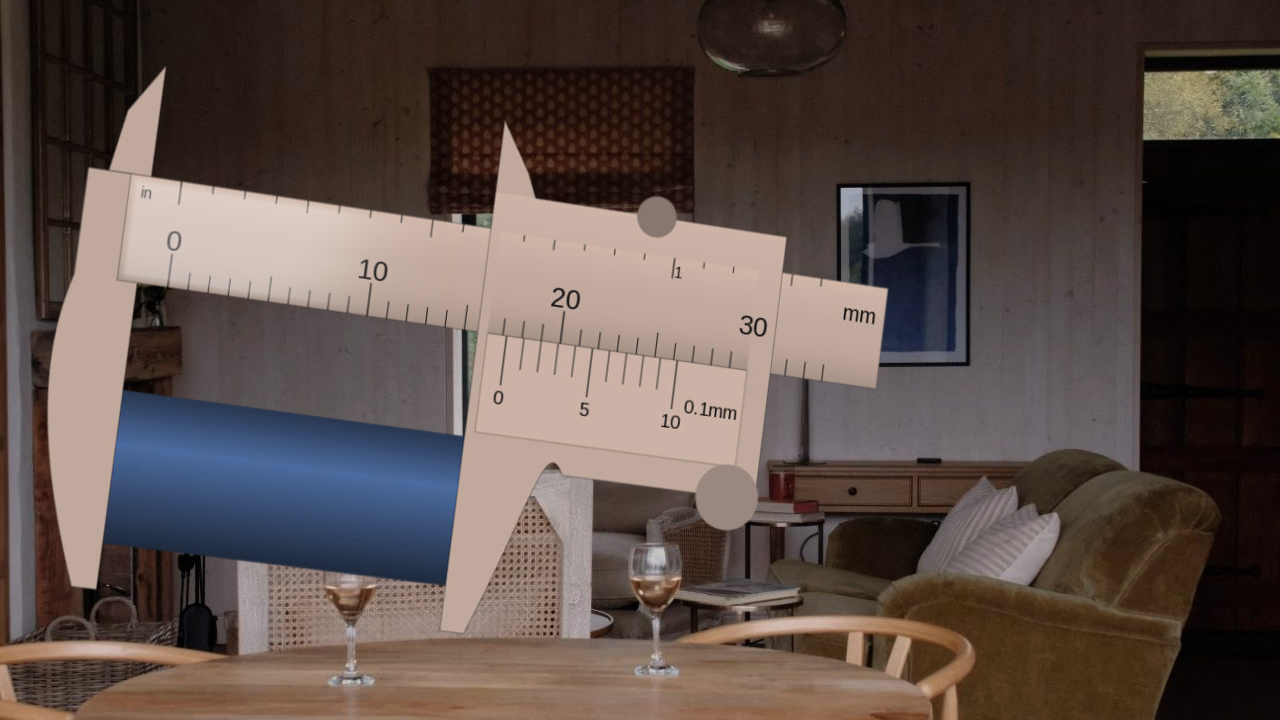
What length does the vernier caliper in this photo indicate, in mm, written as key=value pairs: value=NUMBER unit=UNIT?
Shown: value=17.2 unit=mm
